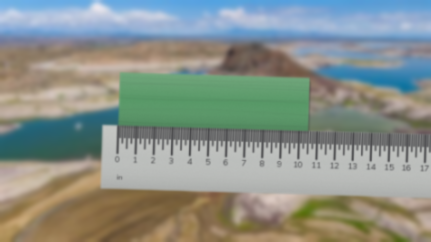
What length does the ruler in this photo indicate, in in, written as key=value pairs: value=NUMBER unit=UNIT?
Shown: value=10.5 unit=in
